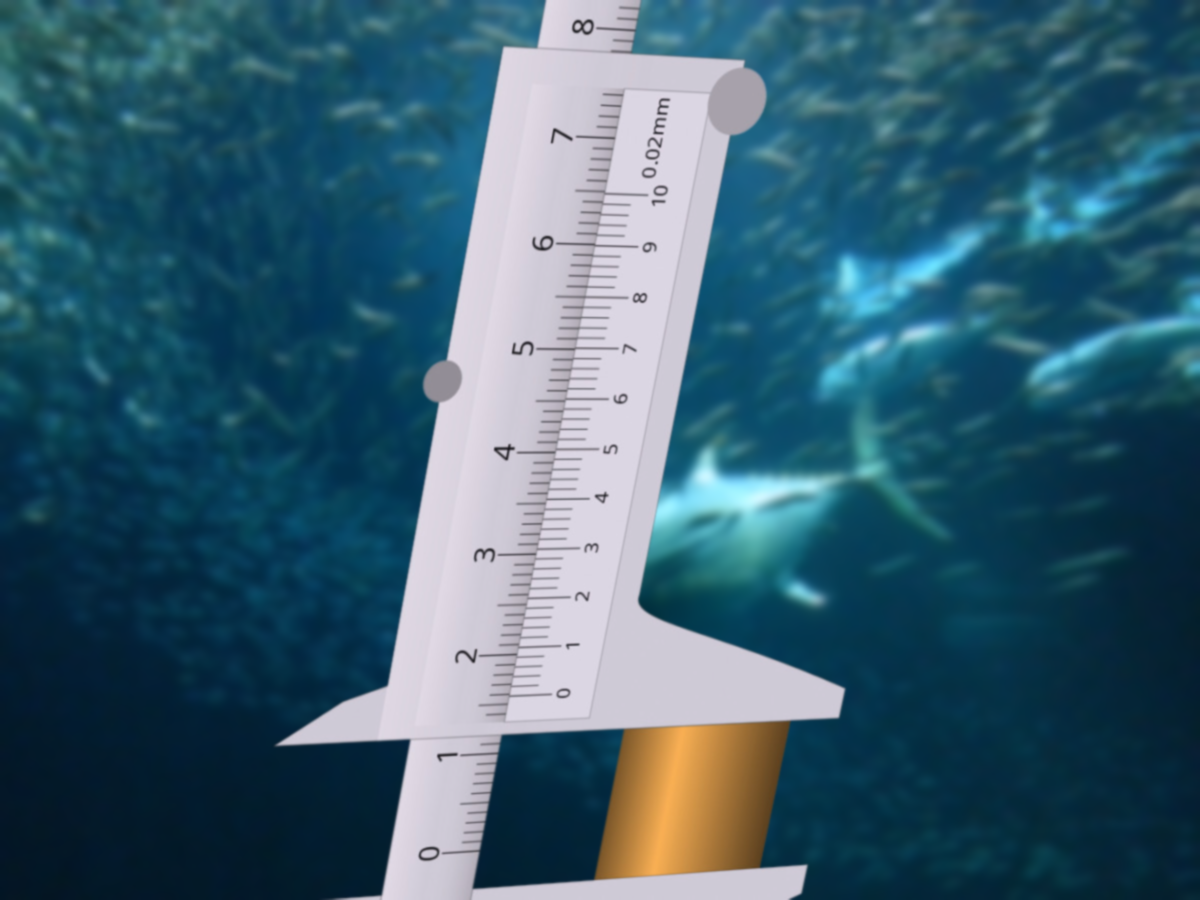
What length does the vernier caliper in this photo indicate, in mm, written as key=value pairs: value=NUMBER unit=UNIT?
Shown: value=15.8 unit=mm
